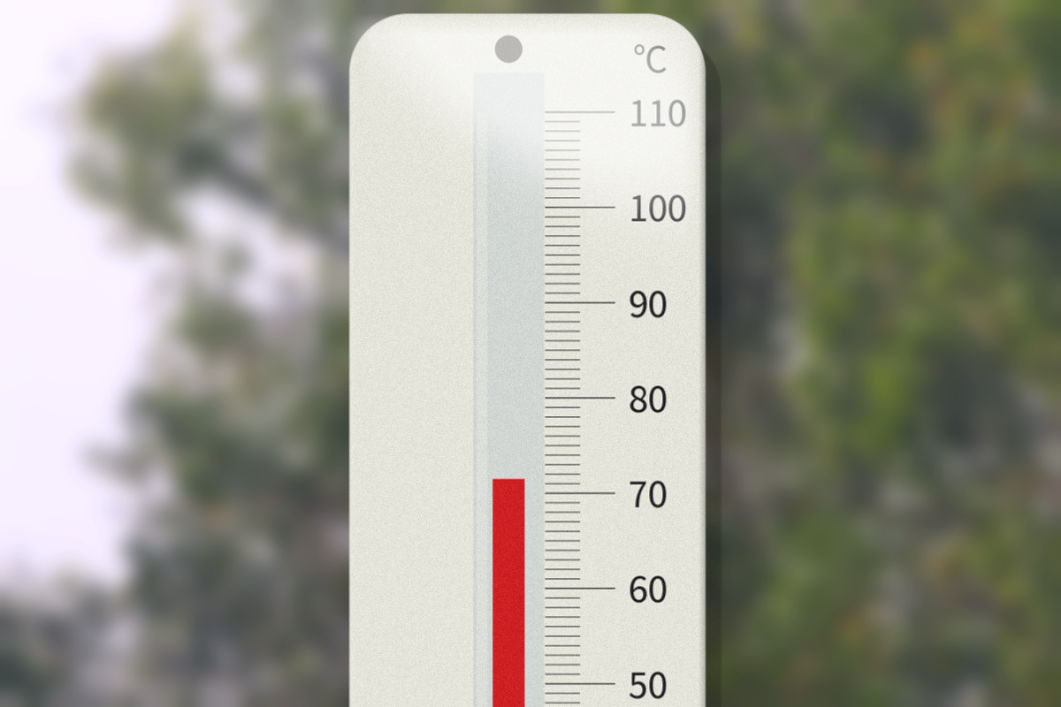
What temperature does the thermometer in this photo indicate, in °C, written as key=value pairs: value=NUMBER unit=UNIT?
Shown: value=71.5 unit=°C
